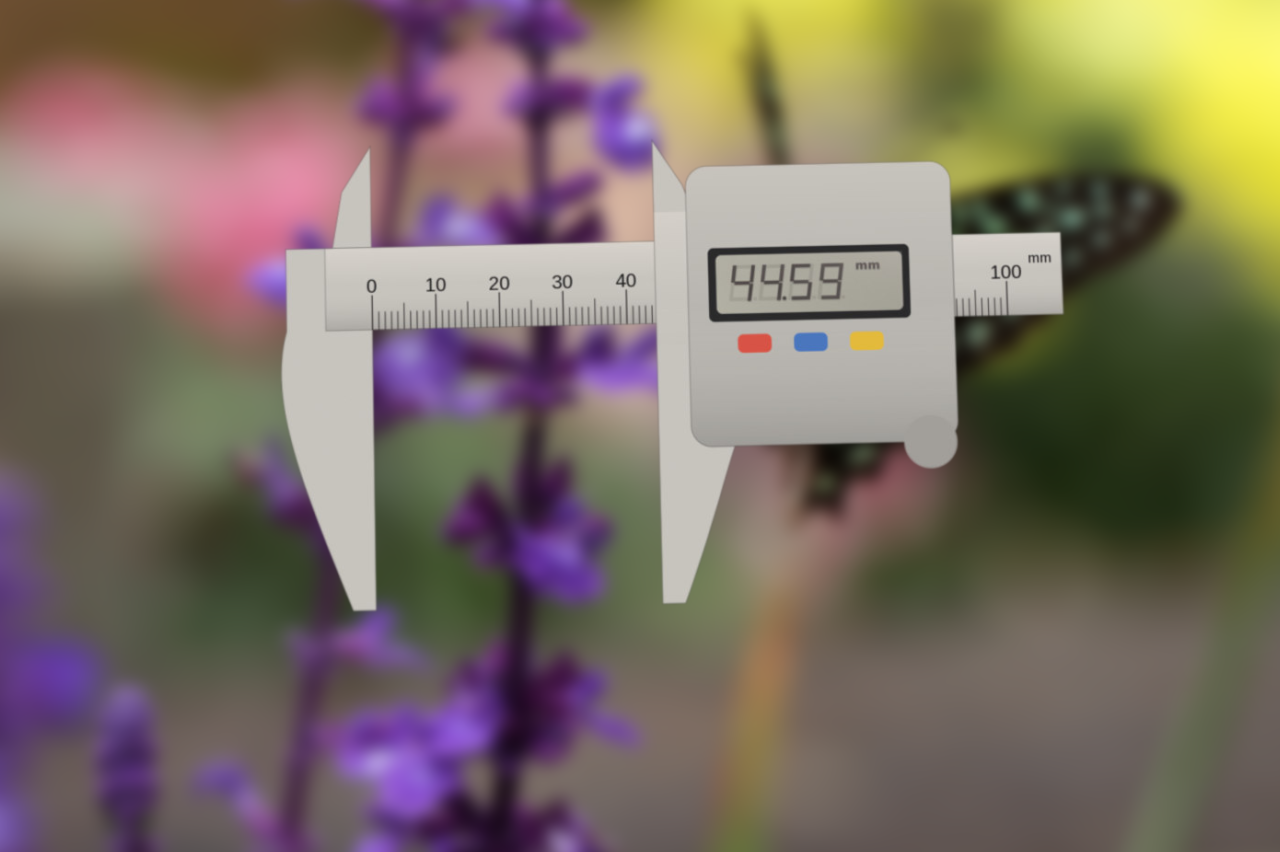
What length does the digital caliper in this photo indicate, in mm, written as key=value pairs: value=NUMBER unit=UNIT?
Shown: value=44.59 unit=mm
